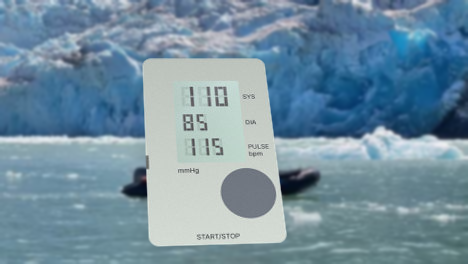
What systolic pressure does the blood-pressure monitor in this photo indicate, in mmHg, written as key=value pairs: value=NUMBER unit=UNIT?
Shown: value=110 unit=mmHg
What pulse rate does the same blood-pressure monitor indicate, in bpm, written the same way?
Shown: value=115 unit=bpm
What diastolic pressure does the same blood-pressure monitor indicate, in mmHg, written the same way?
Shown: value=85 unit=mmHg
